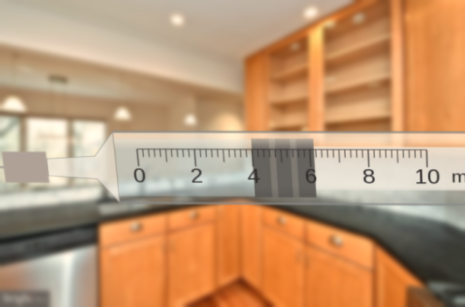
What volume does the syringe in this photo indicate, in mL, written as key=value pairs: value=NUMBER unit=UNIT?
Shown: value=4 unit=mL
